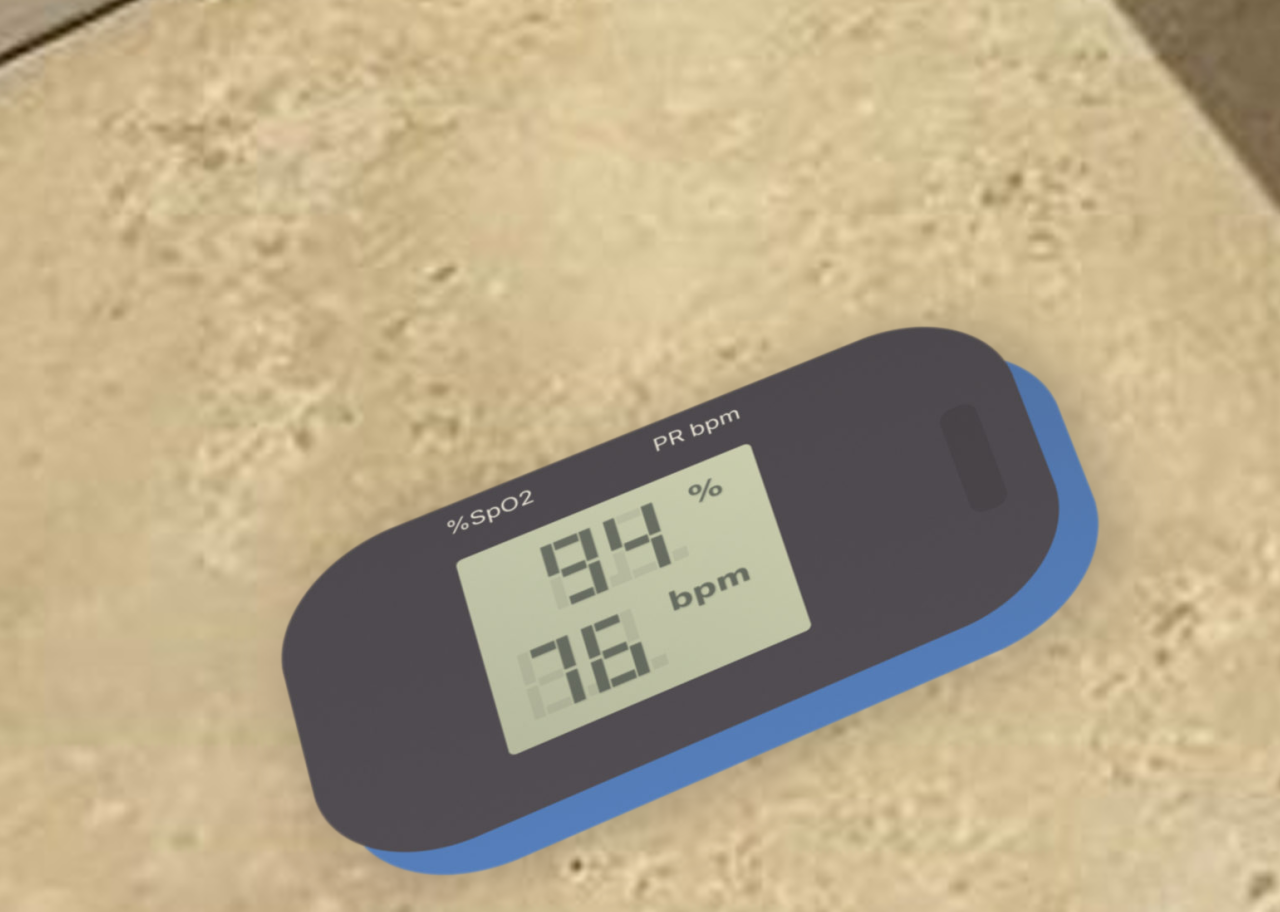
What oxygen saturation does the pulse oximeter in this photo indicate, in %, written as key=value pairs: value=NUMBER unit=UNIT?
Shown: value=94 unit=%
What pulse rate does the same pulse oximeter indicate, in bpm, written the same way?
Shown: value=76 unit=bpm
